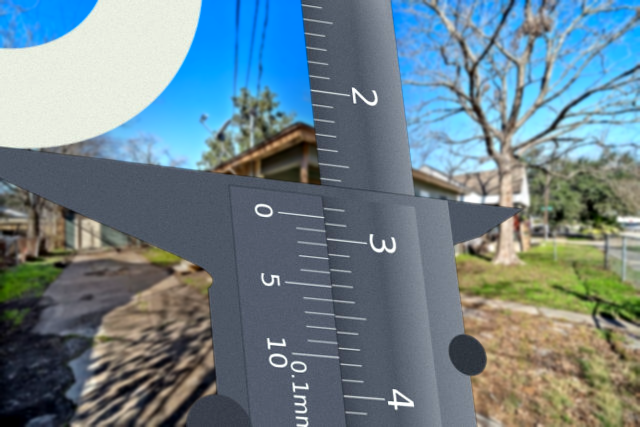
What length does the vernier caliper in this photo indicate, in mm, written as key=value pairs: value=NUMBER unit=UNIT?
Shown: value=28.6 unit=mm
